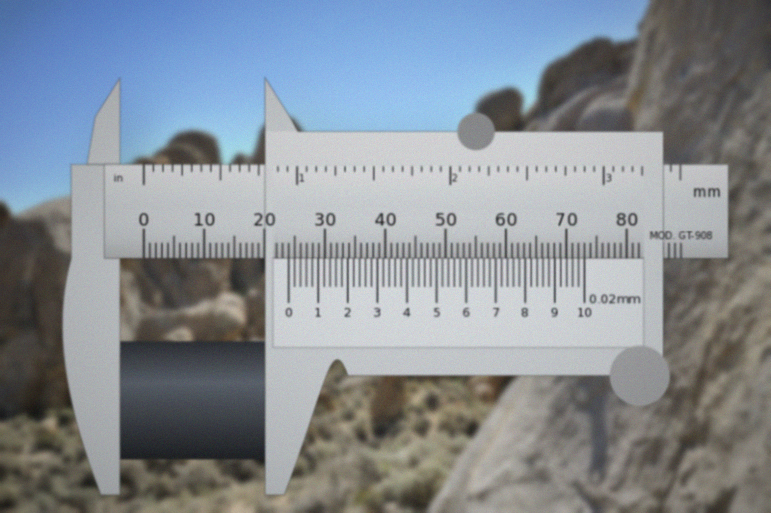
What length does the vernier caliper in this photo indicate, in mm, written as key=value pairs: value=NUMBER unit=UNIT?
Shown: value=24.0 unit=mm
